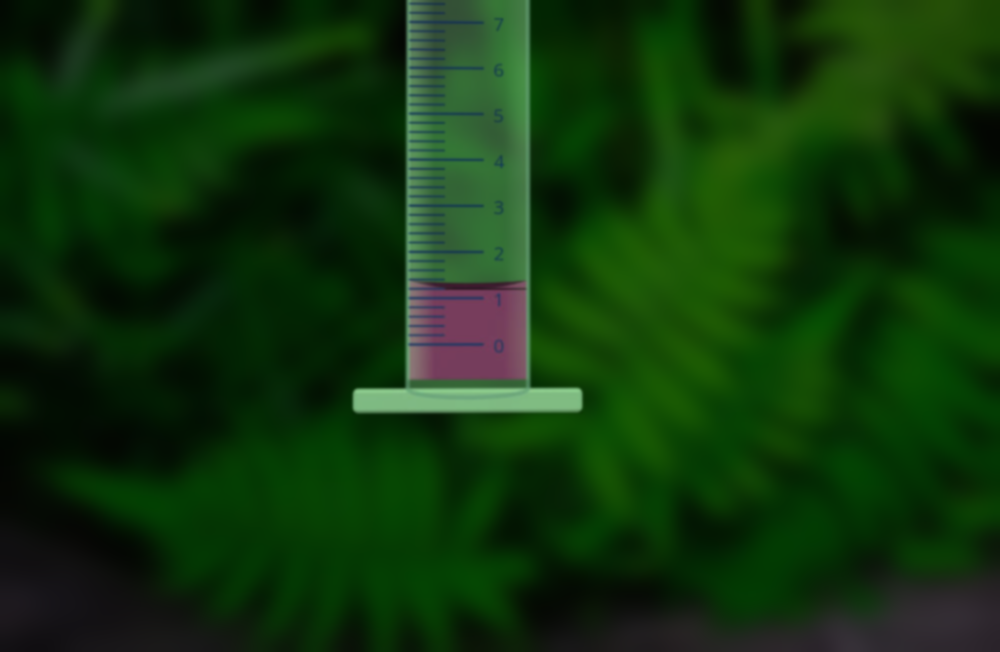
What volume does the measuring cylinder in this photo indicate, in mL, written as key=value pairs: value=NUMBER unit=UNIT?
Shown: value=1.2 unit=mL
